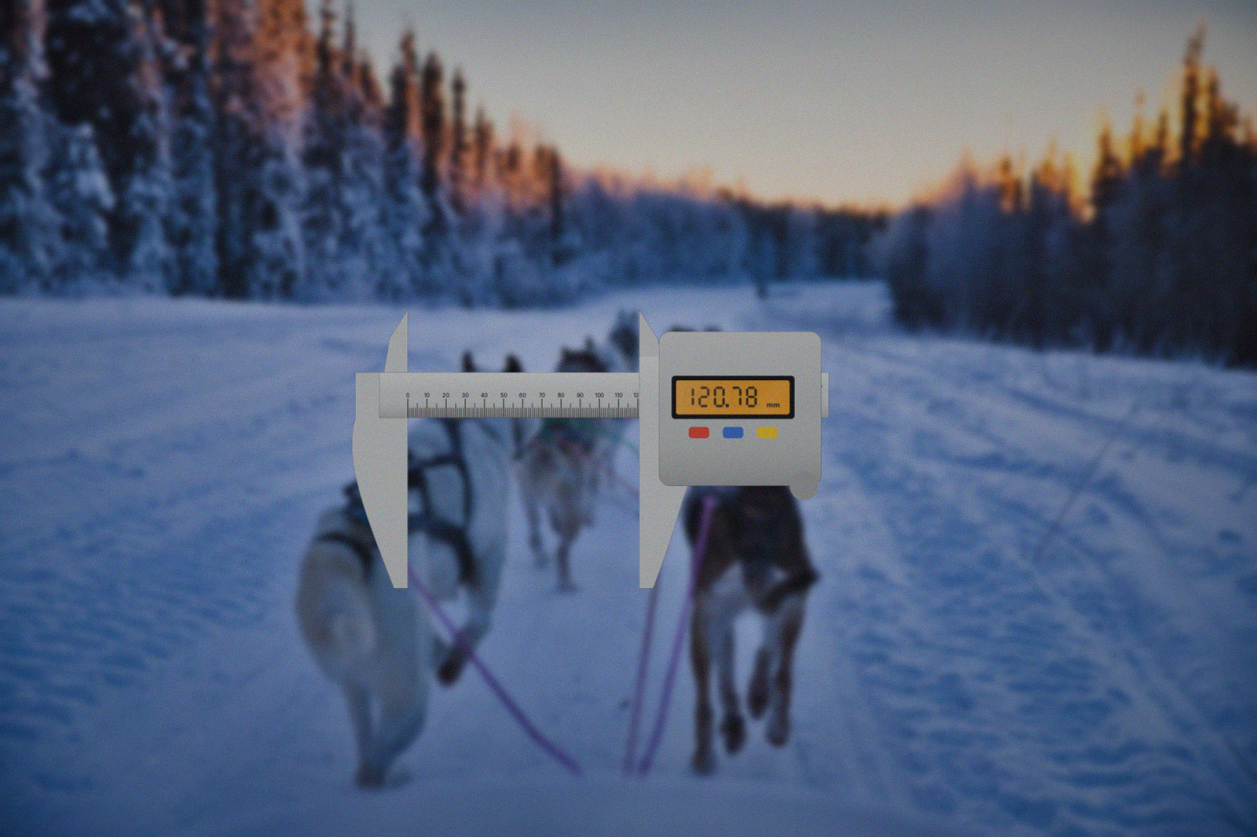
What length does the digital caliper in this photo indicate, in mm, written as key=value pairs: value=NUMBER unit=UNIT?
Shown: value=120.78 unit=mm
